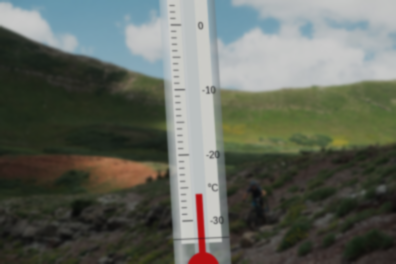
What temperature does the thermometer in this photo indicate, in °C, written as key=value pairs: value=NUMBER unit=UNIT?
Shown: value=-26 unit=°C
